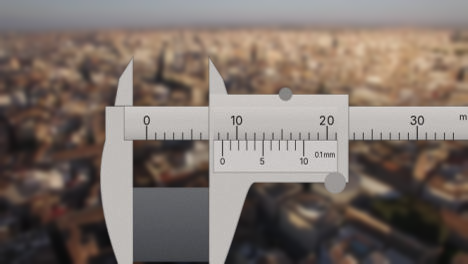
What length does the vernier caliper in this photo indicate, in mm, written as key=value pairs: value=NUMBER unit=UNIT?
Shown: value=8.4 unit=mm
